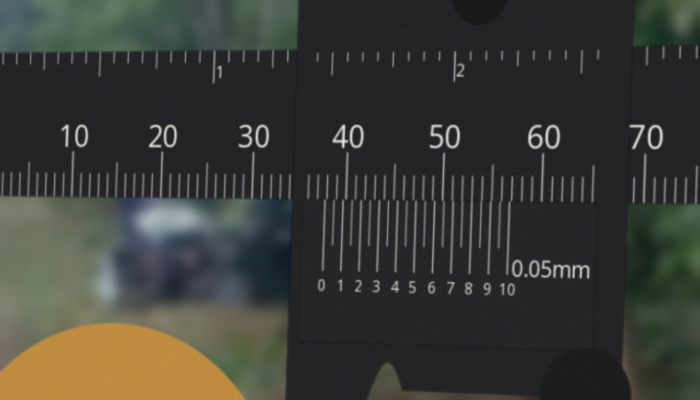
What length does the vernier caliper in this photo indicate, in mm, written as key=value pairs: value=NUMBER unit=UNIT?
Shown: value=37.8 unit=mm
